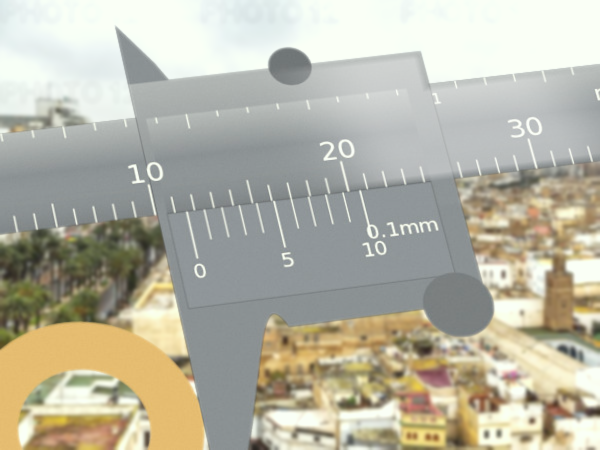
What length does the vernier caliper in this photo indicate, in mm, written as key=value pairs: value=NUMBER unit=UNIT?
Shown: value=11.6 unit=mm
